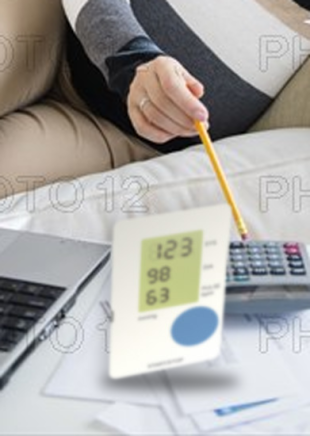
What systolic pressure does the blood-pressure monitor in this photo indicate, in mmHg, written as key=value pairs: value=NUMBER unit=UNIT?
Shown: value=123 unit=mmHg
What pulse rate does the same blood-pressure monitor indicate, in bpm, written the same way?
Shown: value=63 unit=bpm
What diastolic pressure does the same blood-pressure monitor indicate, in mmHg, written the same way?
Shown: value=98 unit=mmHg
